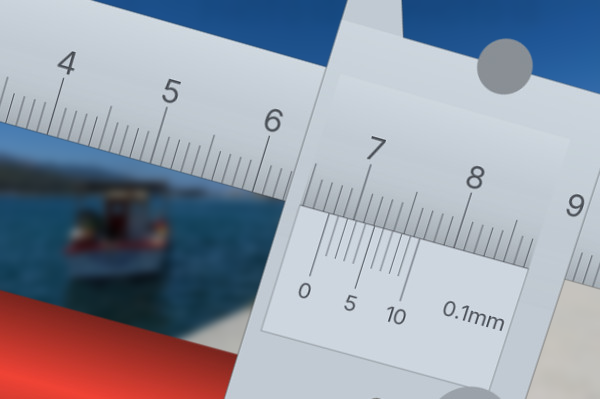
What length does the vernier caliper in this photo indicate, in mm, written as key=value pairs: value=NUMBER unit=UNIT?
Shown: value=67.6 unit=mm
